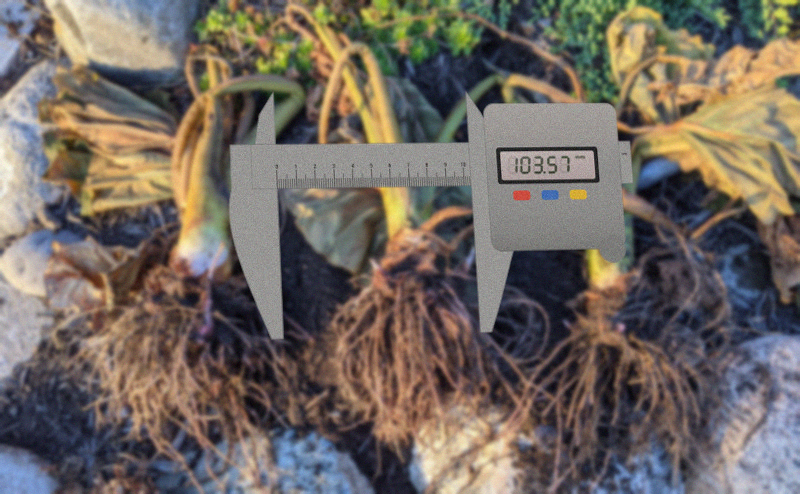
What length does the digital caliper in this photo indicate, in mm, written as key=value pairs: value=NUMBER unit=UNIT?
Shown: value=103.57 unit=mm
